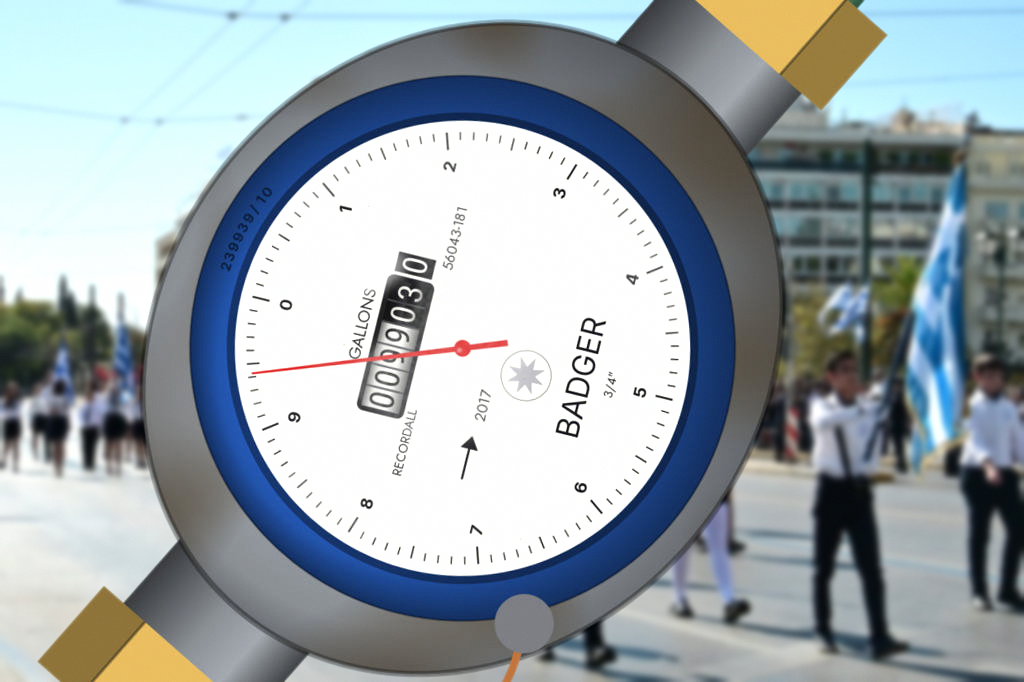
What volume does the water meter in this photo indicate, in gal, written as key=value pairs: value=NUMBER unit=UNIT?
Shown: value=99029.4 unit=gal
